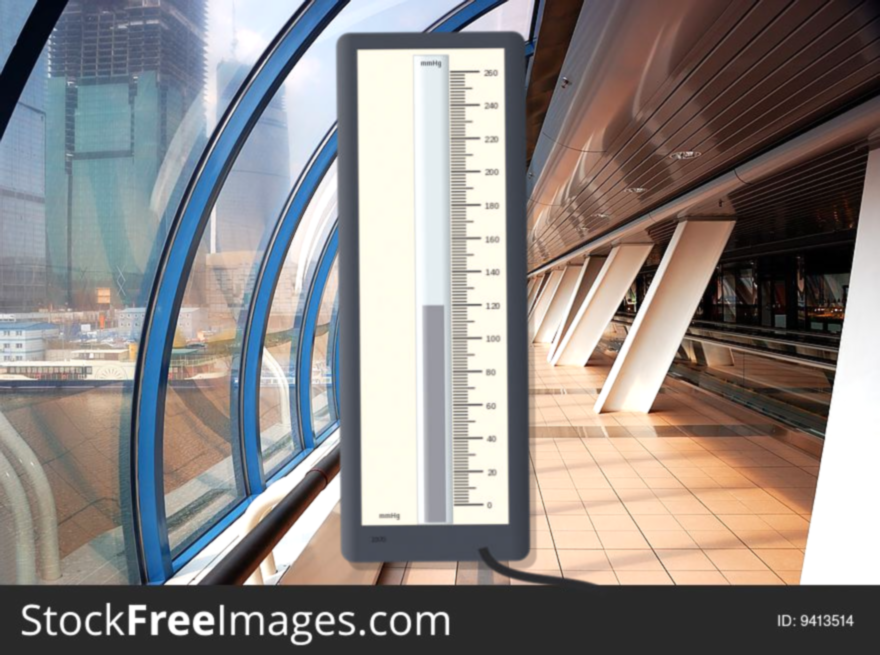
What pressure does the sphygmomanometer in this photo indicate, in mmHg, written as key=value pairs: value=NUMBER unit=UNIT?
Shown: value=120 unit=mmHg
